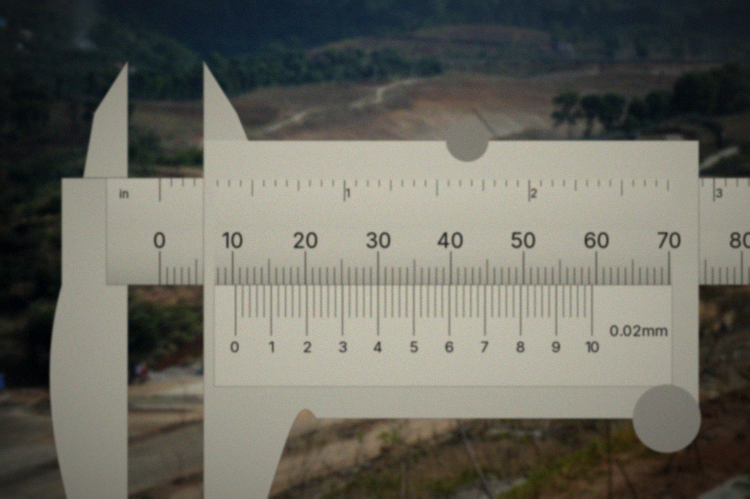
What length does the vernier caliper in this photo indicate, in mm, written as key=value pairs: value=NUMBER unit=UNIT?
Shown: value=10.4 unit=mm
